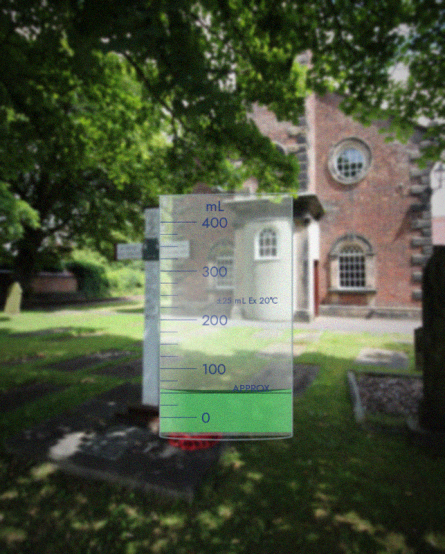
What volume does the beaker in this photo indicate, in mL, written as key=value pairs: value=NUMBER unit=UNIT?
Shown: value=50 unit=mL
